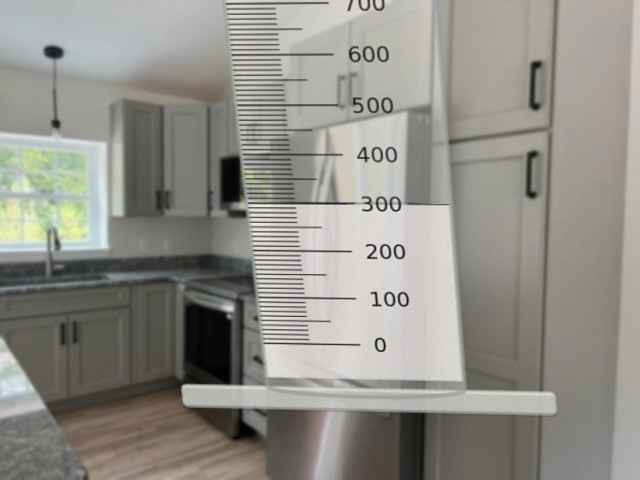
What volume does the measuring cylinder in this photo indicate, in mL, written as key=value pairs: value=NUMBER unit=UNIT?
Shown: value=300 unit=mL
